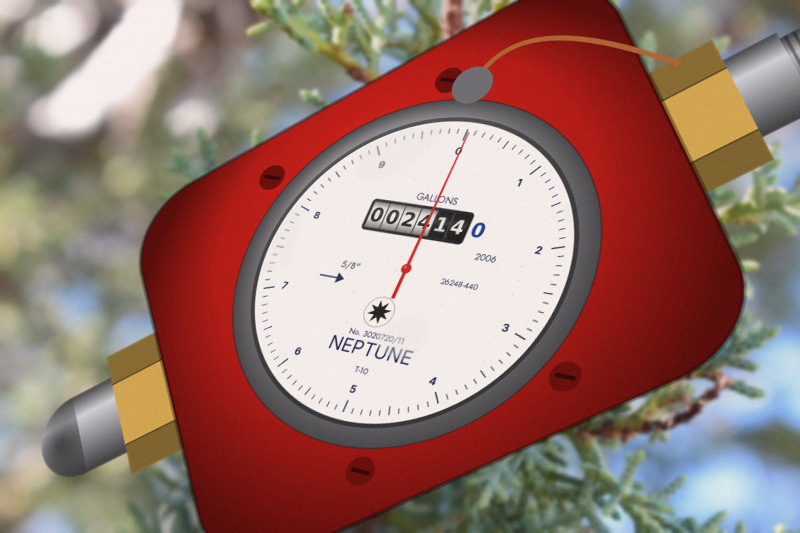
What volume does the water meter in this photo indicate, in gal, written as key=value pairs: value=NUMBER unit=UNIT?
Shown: value=24140.0 unit=gal
